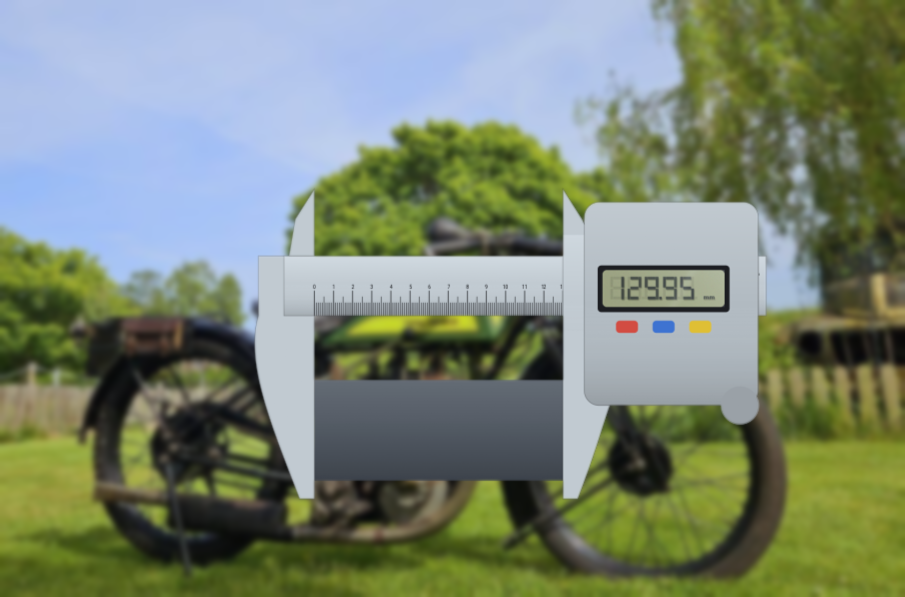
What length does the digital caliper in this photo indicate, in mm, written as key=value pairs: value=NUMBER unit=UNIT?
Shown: value=129.95 unit=mm
